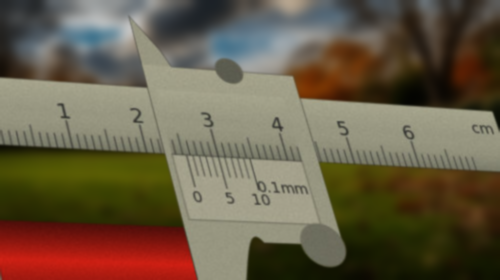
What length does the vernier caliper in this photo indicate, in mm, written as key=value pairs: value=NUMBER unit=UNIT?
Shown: value=25.5 unit=mm
